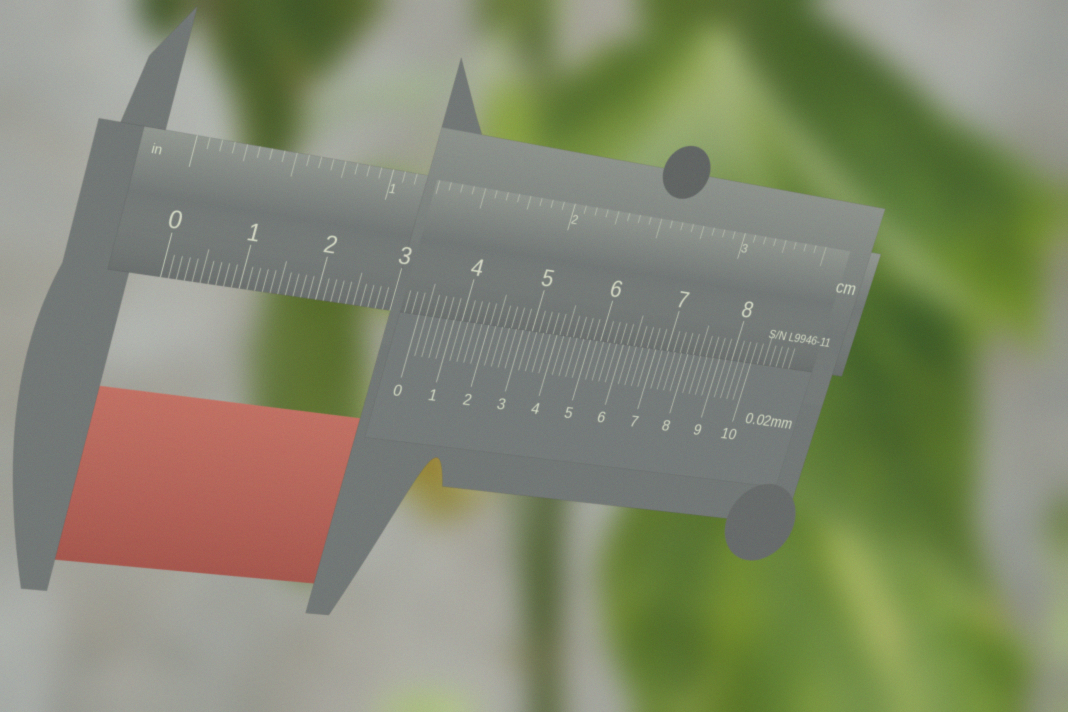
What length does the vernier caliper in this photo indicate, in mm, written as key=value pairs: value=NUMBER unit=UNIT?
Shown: value=34.0 unit=mm
